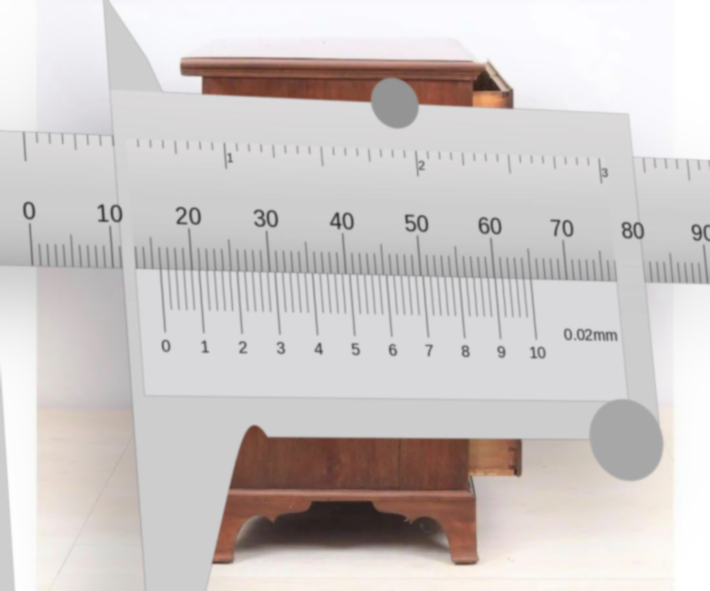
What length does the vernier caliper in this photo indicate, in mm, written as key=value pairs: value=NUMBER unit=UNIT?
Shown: value=16.0 unit=mm
